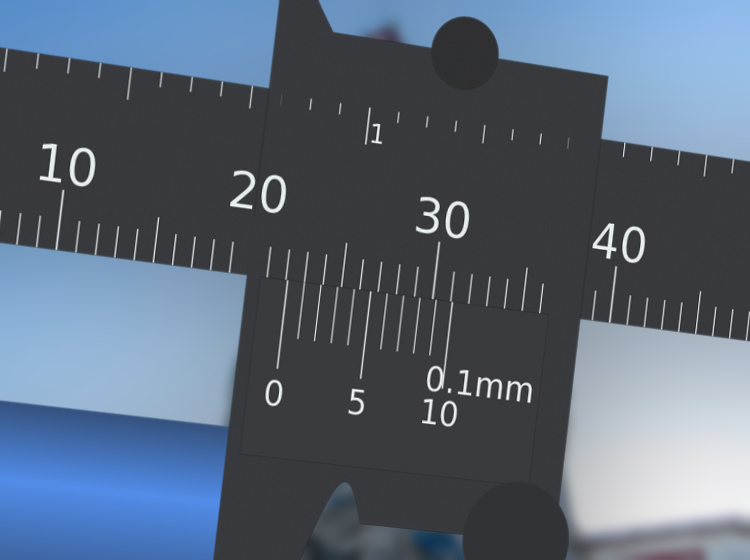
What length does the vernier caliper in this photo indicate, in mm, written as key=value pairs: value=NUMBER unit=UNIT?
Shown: value=22.1 unit=mm
